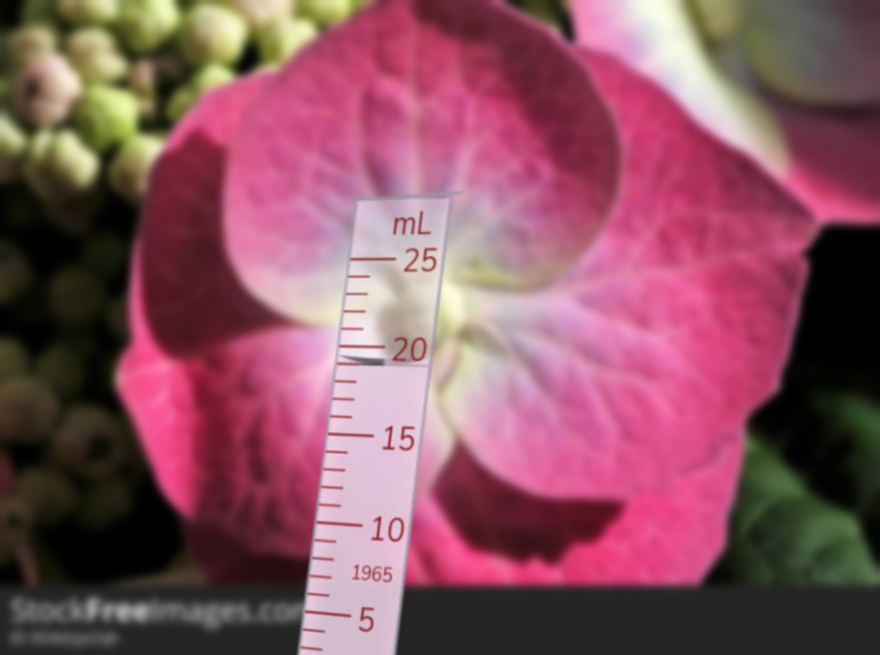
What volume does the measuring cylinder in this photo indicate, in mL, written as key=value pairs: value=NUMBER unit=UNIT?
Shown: value=19 unit=mL
